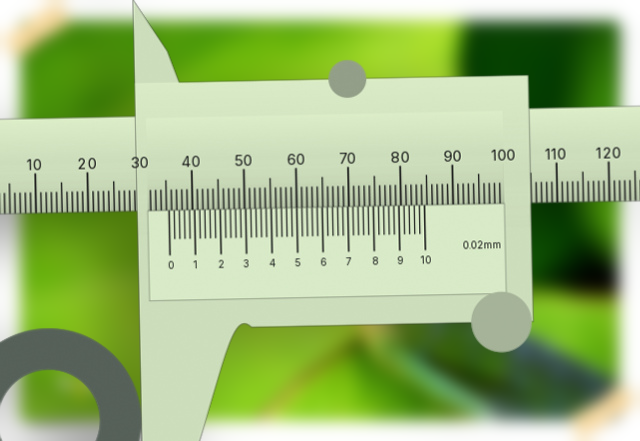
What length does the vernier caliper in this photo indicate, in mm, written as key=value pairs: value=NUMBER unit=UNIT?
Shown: value=35.5 unit=mm
